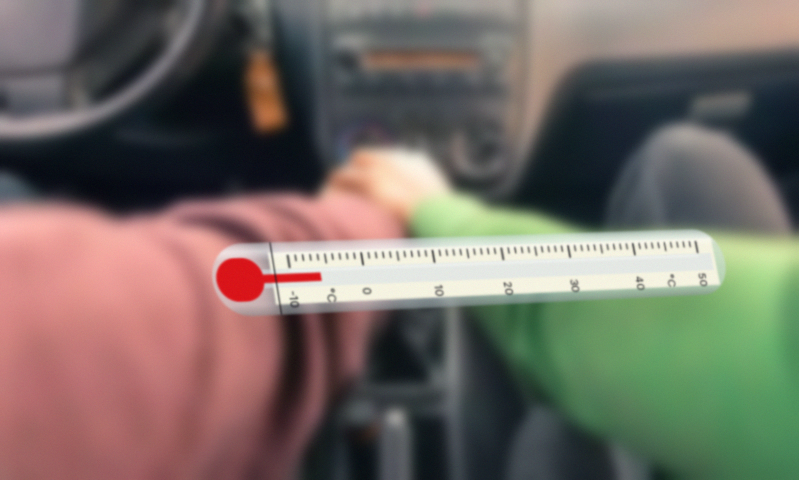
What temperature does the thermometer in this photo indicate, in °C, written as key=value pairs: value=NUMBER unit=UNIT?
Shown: value=-6 unit=°C
